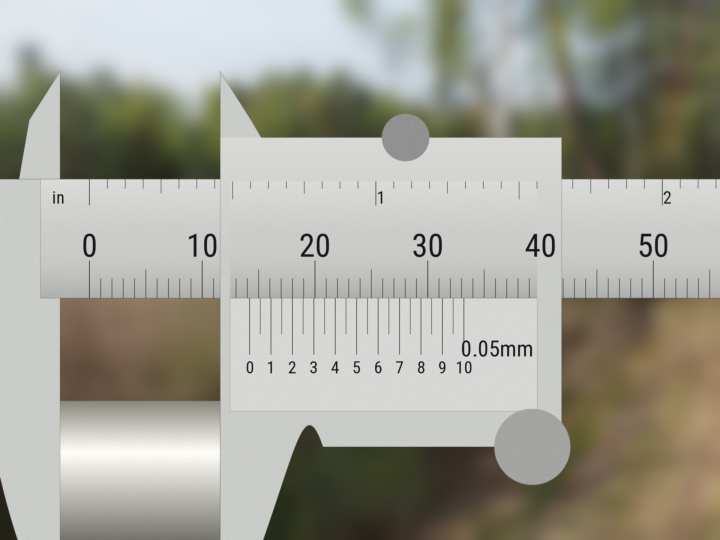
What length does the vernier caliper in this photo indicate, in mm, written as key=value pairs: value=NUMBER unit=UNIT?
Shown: value=14.2 unit=mm
